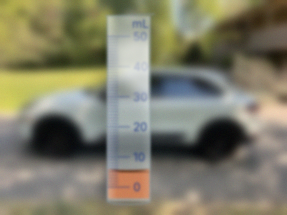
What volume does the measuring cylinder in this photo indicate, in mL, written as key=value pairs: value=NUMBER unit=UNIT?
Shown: value=5 unit=mL
